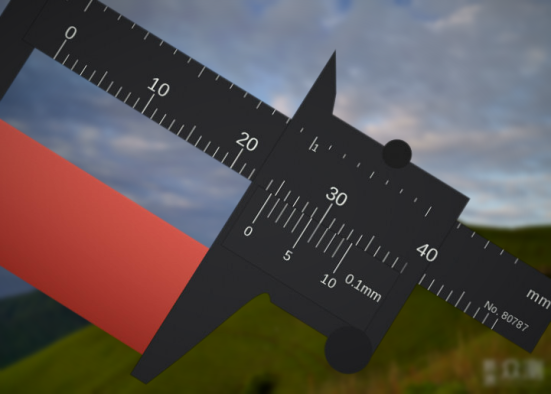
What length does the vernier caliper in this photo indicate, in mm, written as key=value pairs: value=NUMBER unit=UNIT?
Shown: value=24.6 unit=mm
